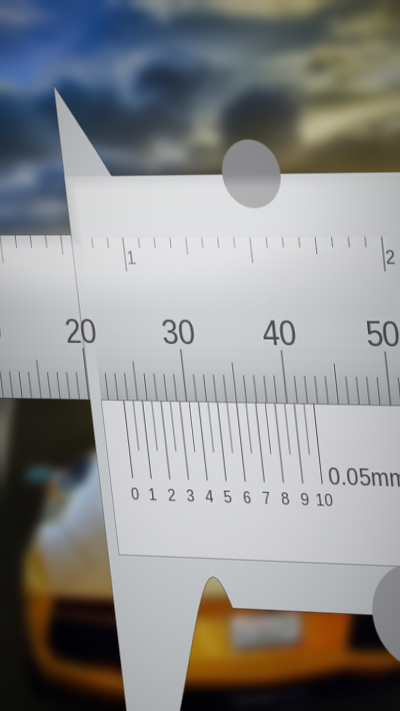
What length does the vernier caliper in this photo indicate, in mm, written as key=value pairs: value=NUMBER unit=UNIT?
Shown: value=23.6 unit=mm
